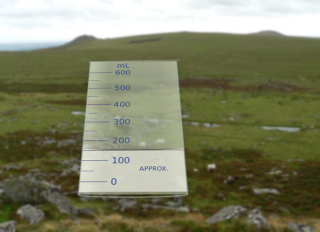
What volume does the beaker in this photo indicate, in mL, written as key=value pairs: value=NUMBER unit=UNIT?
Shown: value=150 unit=mL
